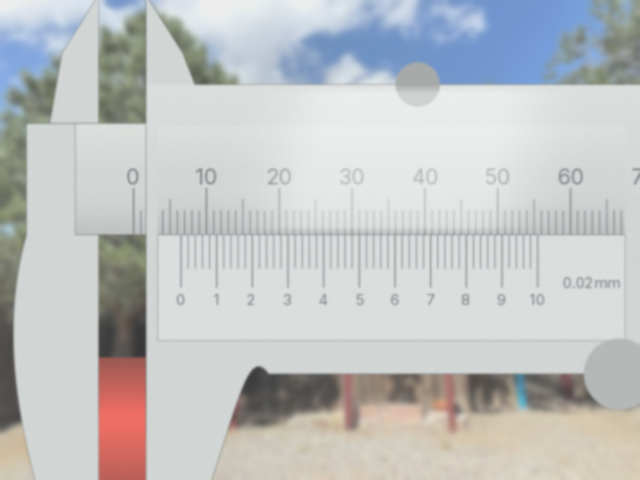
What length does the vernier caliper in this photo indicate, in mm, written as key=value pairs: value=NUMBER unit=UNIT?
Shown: value=6.5 unit=mm
